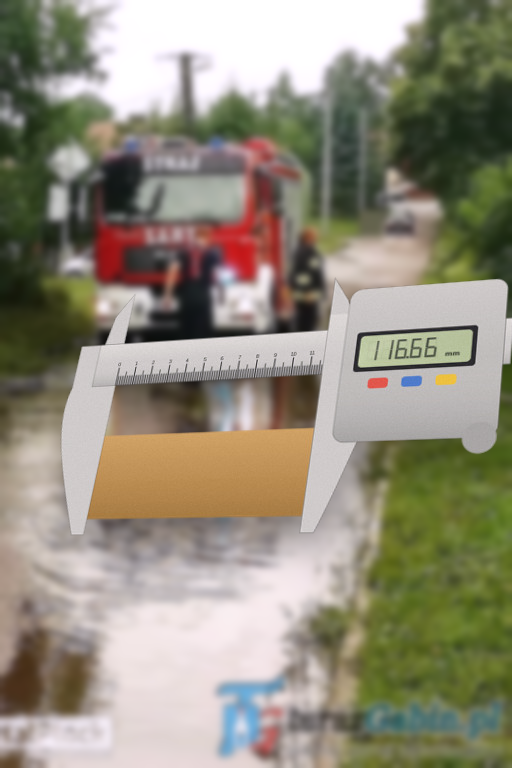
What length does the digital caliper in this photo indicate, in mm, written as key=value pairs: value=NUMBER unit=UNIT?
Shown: value=116.66 unit=mm
